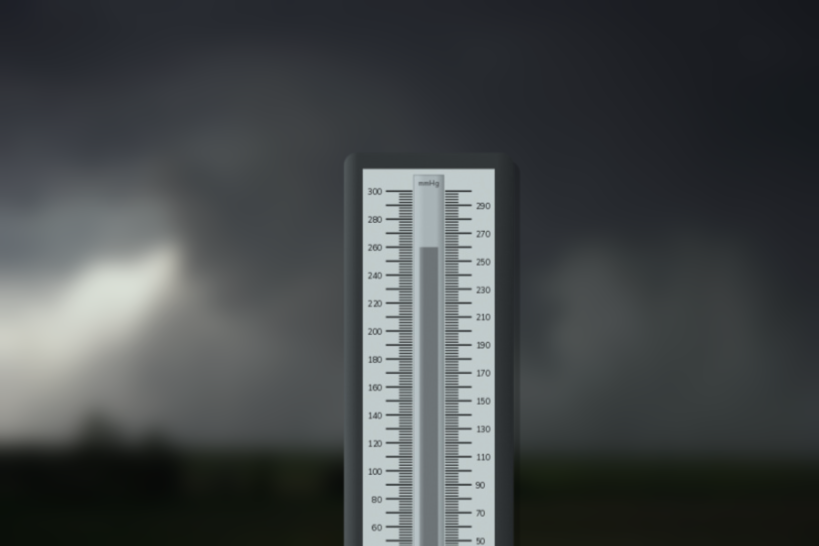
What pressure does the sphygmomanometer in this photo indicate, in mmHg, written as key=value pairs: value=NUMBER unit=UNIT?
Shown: value=260 unit=mmHg
